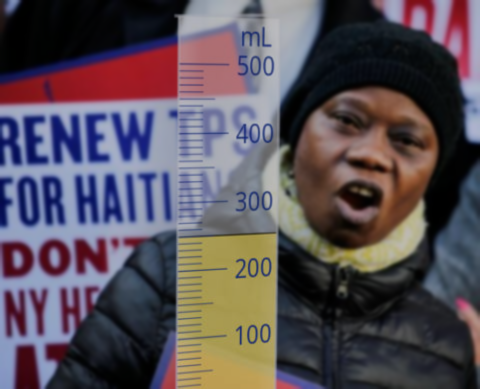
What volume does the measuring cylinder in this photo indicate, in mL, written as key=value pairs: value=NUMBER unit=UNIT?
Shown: value=250 unit=mL
